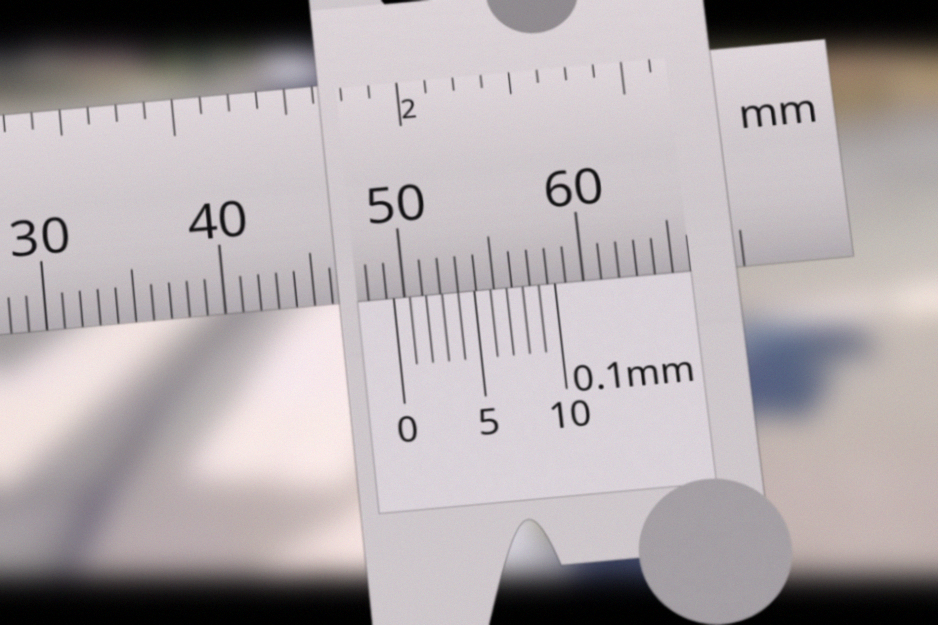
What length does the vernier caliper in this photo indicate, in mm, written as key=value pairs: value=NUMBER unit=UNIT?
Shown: value=49.4 unit=mm
